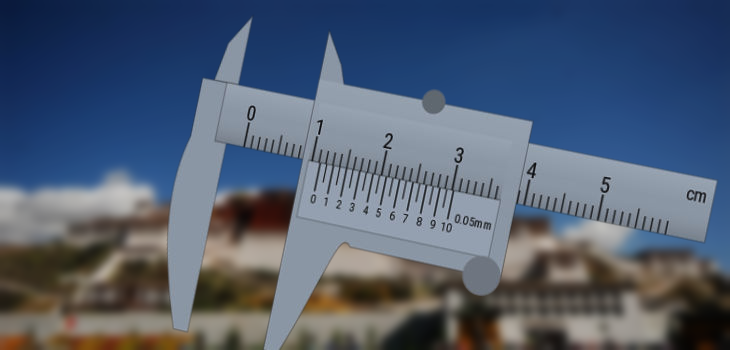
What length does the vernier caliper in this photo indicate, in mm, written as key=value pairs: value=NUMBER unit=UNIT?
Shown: value=11.2 unit=mm
